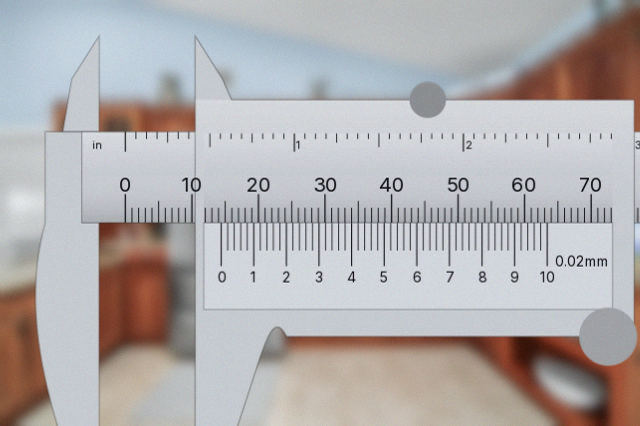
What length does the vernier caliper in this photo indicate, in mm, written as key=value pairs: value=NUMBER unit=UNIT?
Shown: value=14.4 unit=mm
